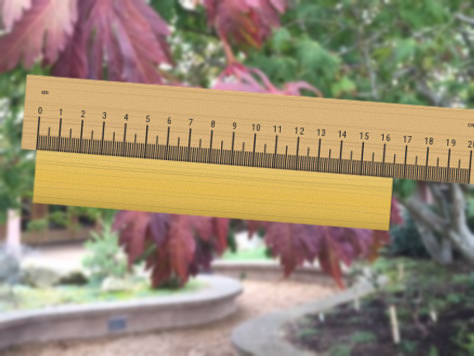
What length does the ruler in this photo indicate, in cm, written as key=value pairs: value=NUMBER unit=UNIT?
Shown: value=16.5 unit=cm
